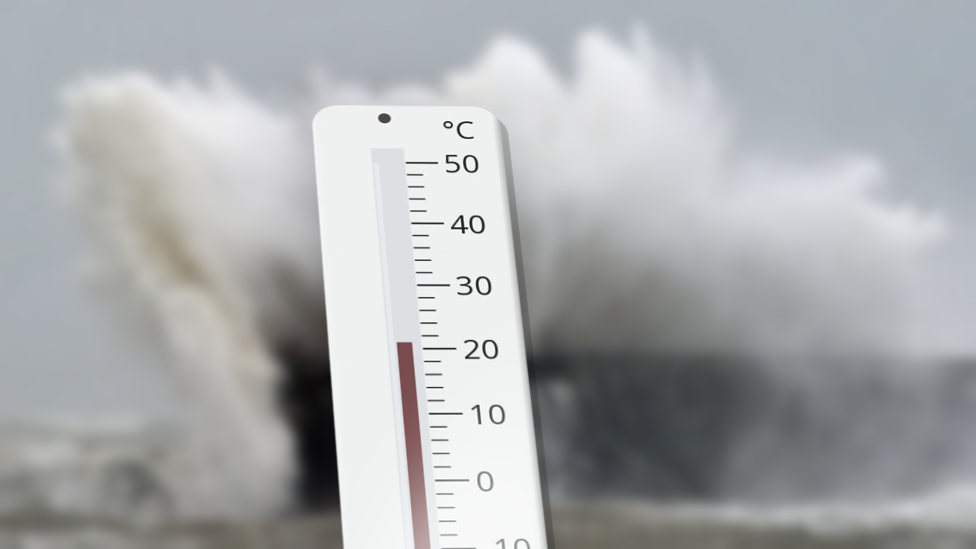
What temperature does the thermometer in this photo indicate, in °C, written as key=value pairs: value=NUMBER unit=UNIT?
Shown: value=21 unit=°C
